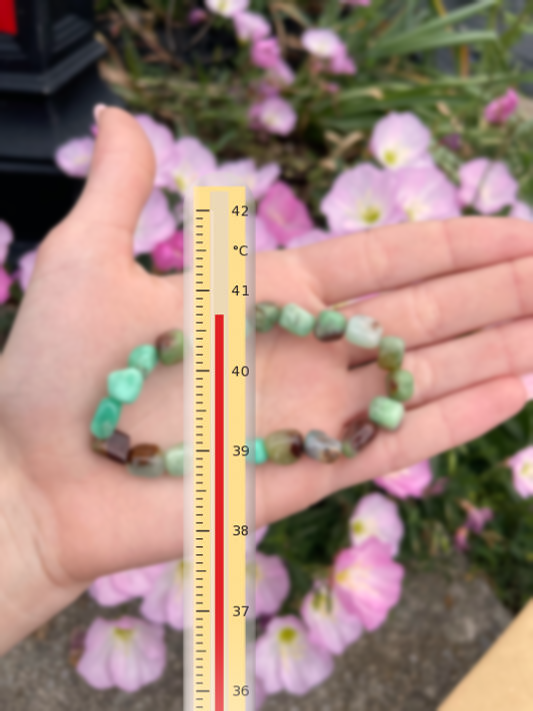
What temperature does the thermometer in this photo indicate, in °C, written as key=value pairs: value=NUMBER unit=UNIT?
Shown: value=40.7 unit=°C
